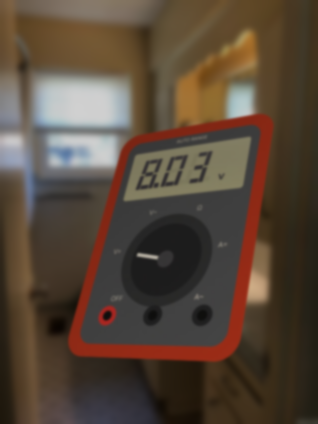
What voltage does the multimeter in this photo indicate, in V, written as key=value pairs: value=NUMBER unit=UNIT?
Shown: value=8.03 unit=V
